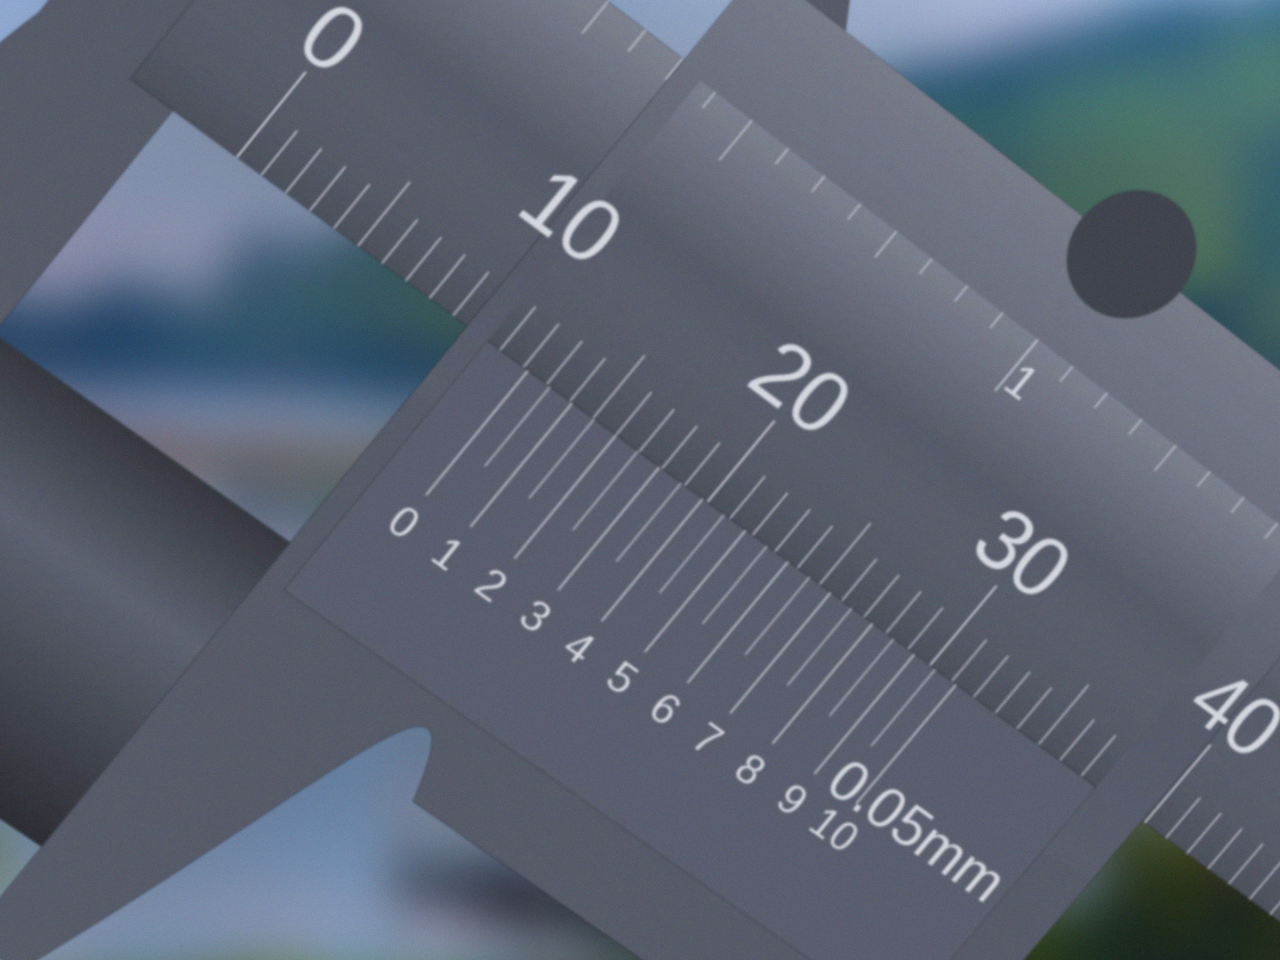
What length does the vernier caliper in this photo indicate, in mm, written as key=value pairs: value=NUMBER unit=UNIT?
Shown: value=12.2 unit=mm
